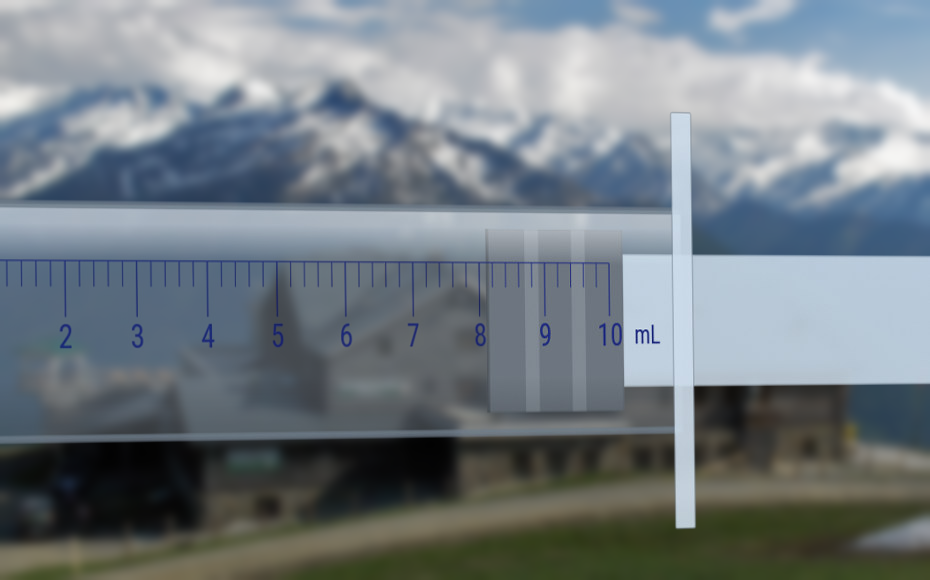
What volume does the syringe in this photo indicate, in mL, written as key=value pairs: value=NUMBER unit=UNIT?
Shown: value=8.1 unit=mL
